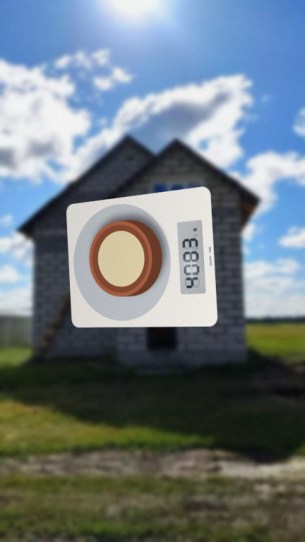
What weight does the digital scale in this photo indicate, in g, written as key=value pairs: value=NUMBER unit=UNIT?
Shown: value=4083 unit=g
